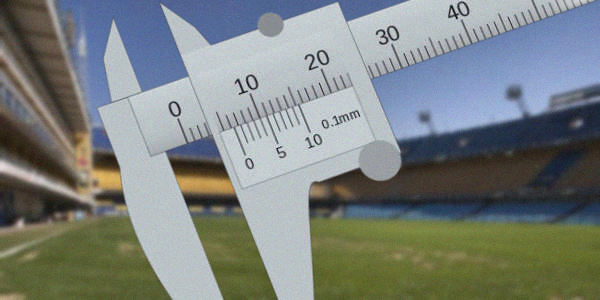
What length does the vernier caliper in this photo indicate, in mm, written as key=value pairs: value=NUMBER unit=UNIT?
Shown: value=6.4 unit=mm
